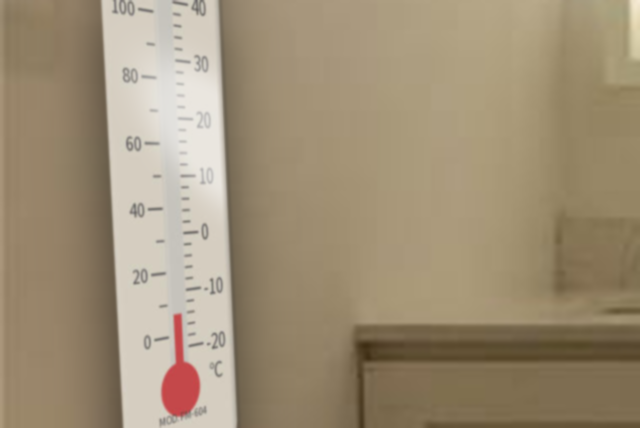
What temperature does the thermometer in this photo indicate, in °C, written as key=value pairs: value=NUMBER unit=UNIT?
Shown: value=-14 unit=°C
